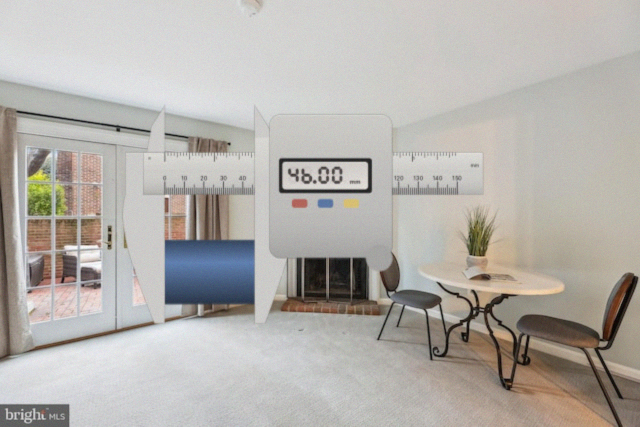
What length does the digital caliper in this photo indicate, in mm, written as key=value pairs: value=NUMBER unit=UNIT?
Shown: value=46.00 unit=mm
